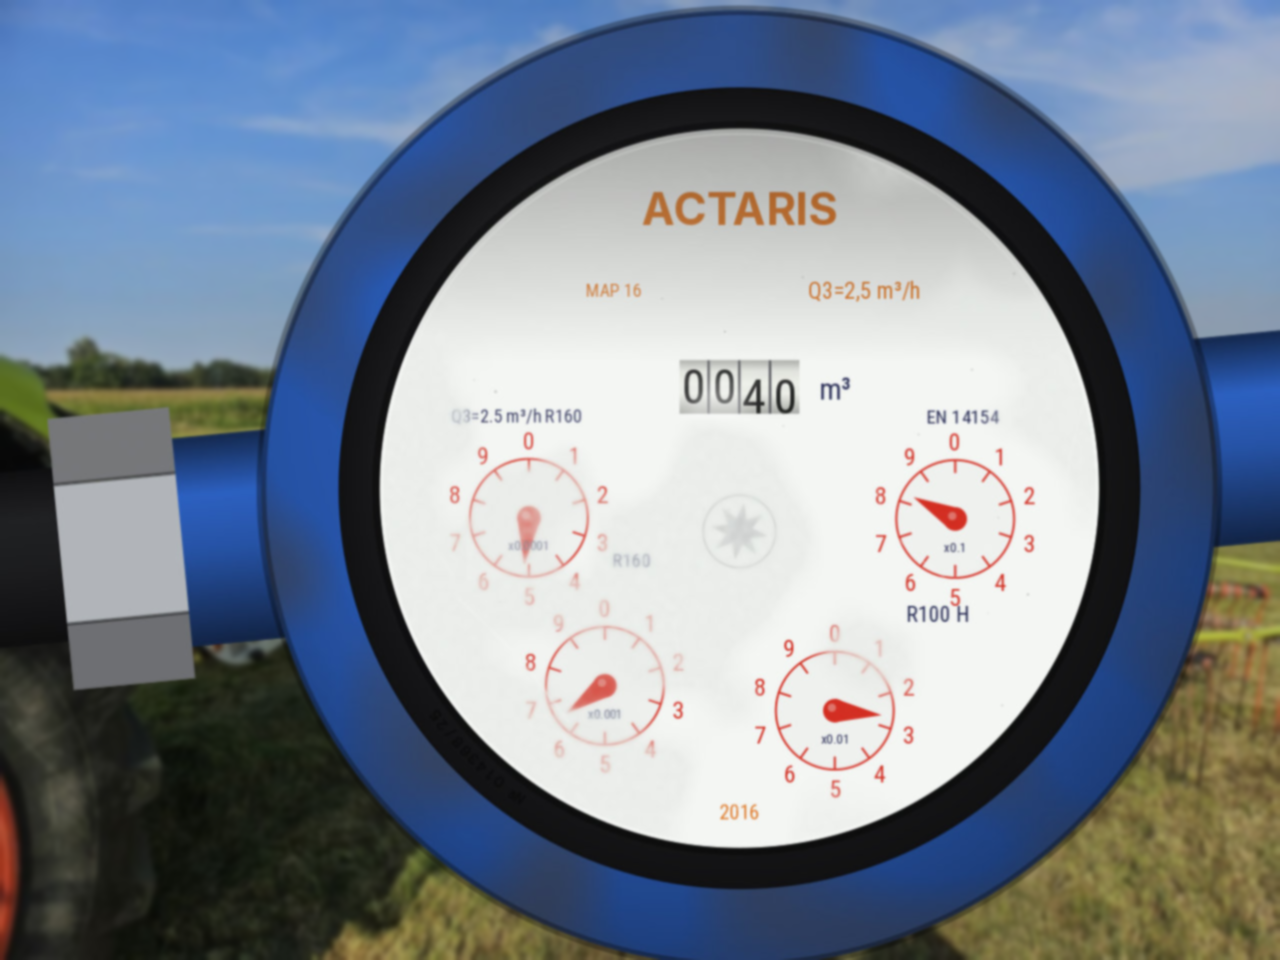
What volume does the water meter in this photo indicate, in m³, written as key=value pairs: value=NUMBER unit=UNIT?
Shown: value=39.8265 unit=m³
